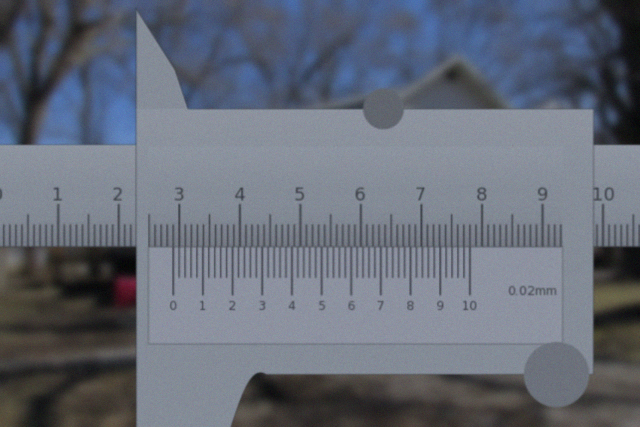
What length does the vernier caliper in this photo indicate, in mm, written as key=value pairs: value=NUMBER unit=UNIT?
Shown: value=29.0 unit=mm
